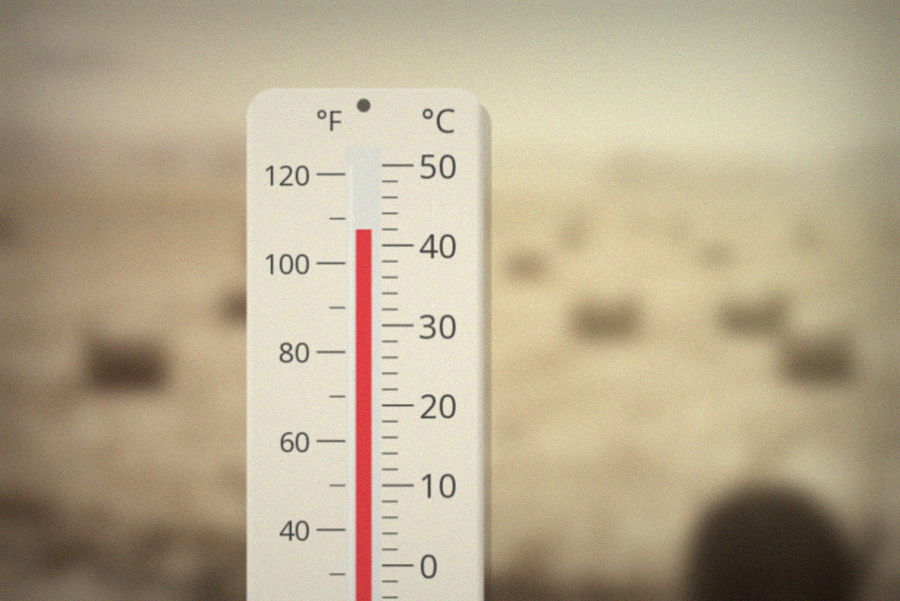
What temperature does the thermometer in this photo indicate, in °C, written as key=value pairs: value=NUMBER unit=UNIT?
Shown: value=42 unit=°C
